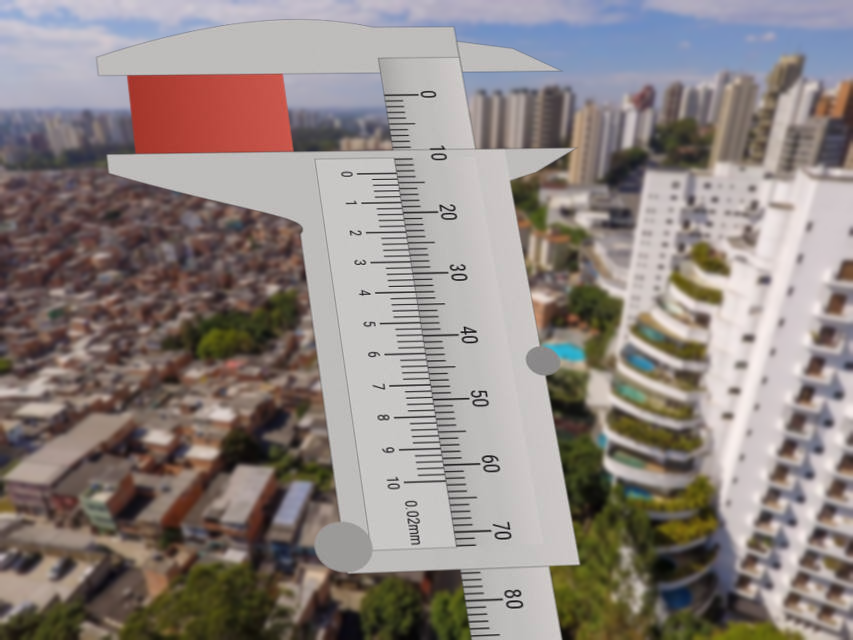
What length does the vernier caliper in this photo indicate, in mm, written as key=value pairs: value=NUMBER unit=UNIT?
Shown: value=13.4 unit=mm
